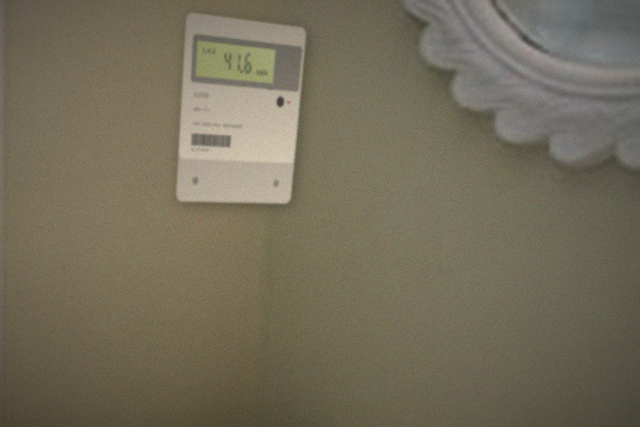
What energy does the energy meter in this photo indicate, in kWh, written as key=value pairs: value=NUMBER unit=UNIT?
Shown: value=41.6 unit=kWh
